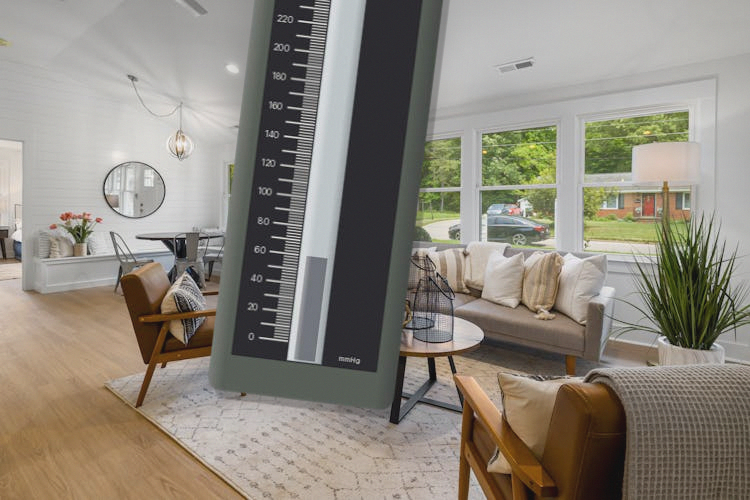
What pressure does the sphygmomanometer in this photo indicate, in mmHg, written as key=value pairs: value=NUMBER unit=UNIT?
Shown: value=60 unit=mmHg
